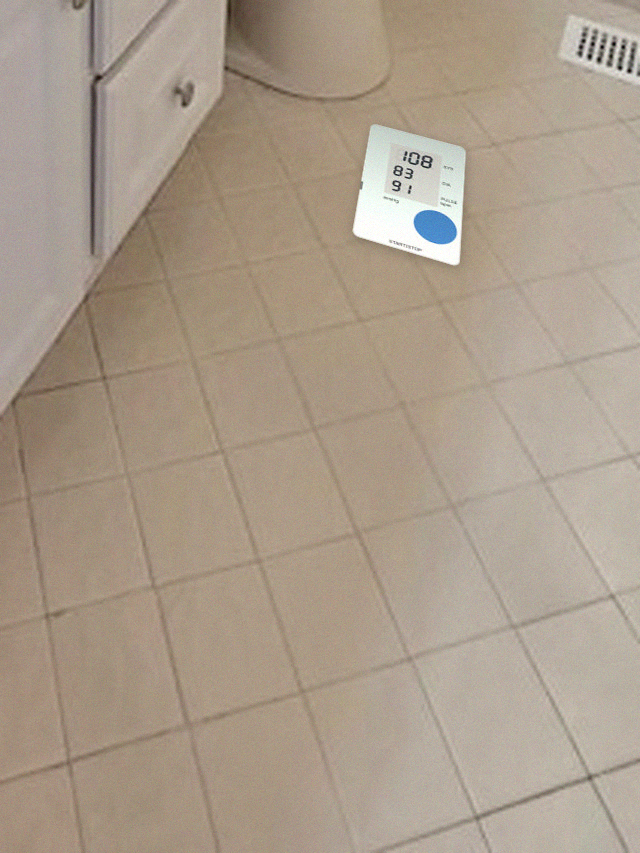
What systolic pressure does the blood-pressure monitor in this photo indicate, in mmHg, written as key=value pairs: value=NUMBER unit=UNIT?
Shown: value=108 unit=mmHg
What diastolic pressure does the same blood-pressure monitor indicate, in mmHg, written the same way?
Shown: value=83 unit=mmHg
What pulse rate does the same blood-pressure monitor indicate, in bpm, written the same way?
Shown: value=91 unit=bpm
